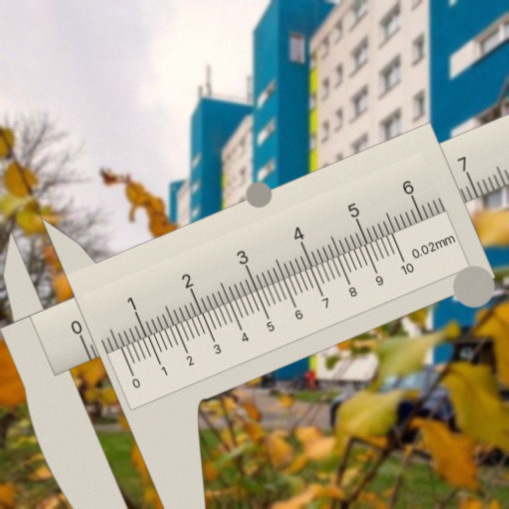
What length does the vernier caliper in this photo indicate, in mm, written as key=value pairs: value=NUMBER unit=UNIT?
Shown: value=5.5 unit=mm
